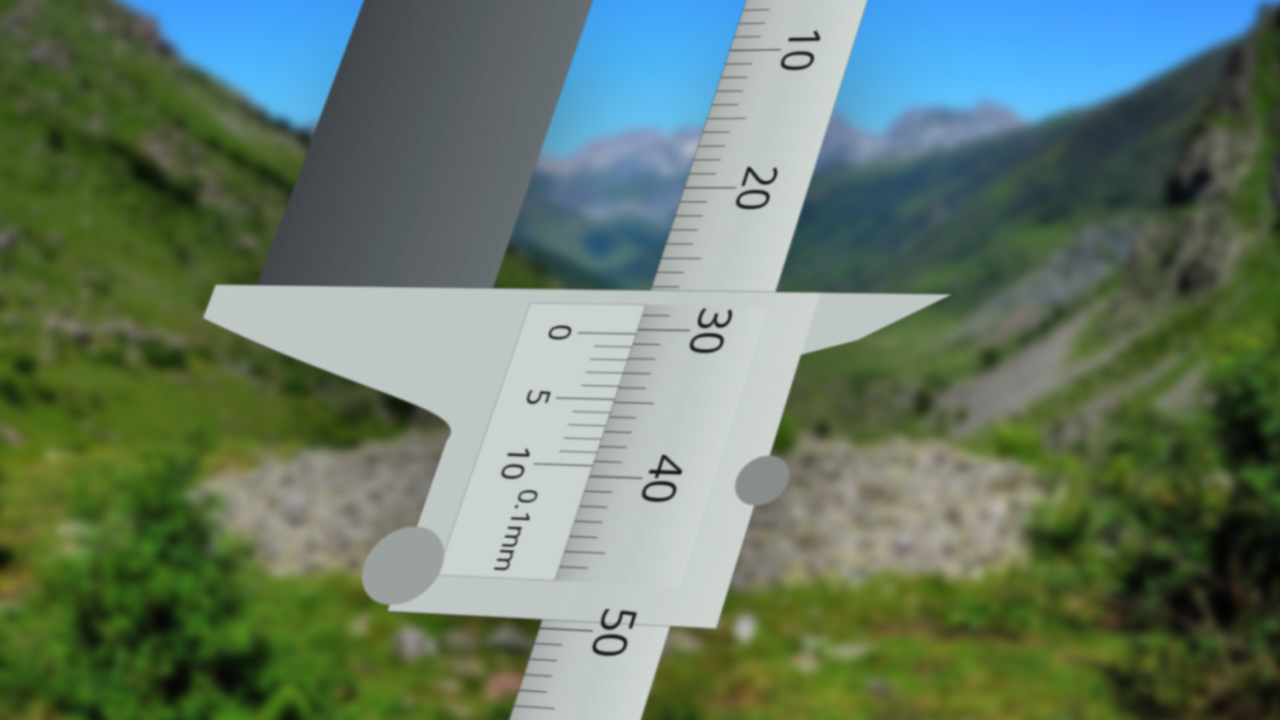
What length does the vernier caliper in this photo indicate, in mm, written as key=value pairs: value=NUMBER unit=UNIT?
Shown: value=30.3 unit=mm
